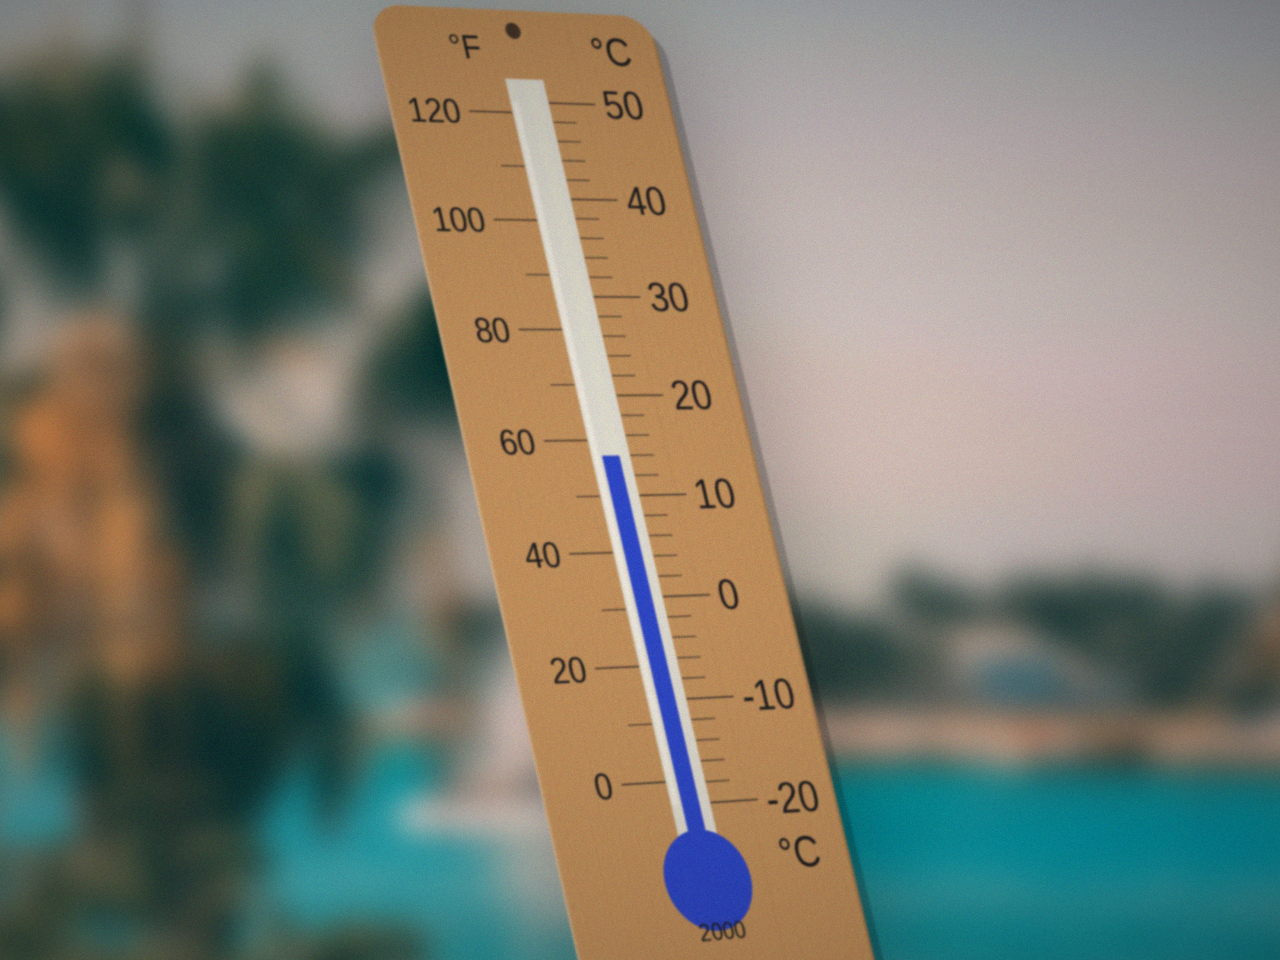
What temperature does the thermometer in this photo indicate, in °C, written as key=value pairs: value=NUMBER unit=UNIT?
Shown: value=14 unit=°C
